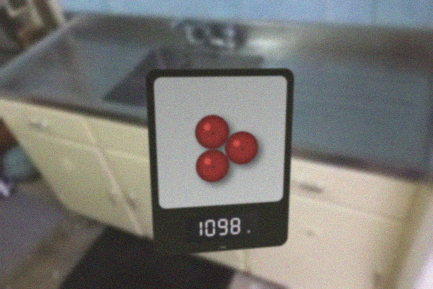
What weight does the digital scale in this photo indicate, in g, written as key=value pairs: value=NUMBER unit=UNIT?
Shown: value=1098 unit=g
